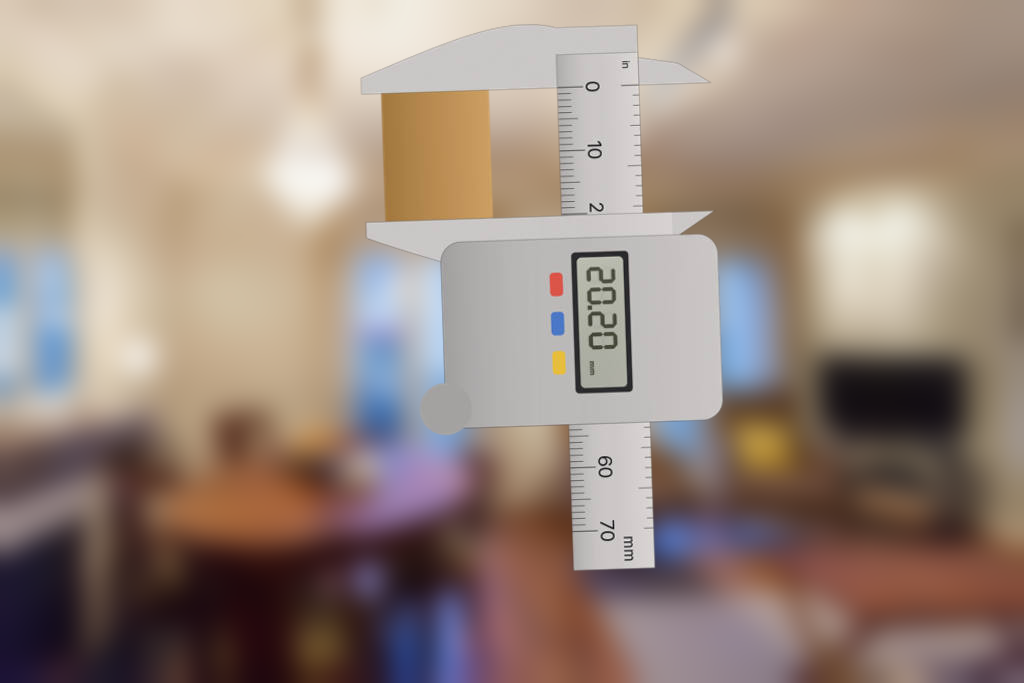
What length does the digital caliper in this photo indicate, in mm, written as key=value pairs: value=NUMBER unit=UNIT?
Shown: value=20.20 unit=mm
